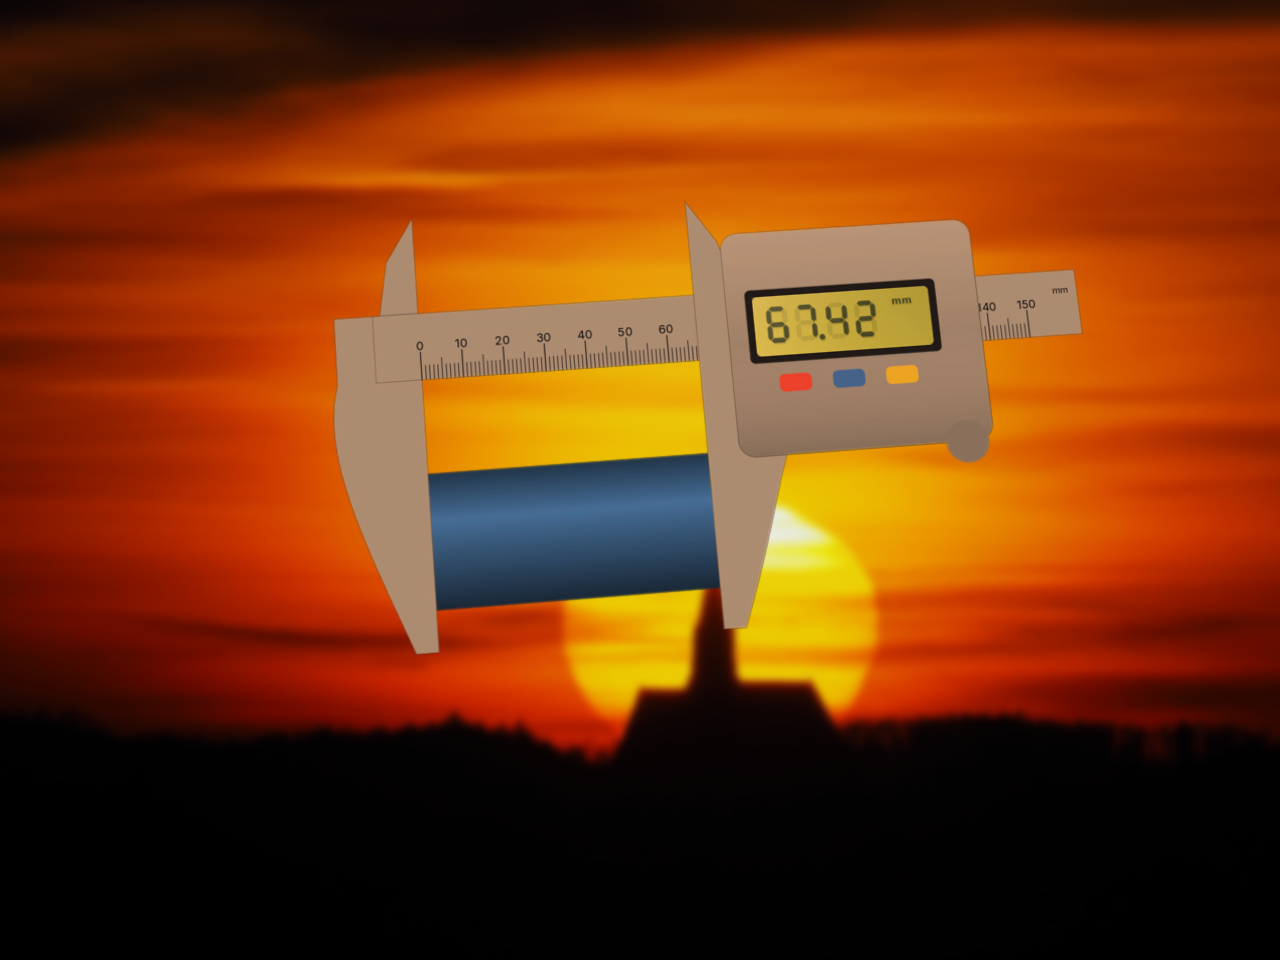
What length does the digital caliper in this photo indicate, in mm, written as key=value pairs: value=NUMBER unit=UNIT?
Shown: value=67.42 unit=mm
